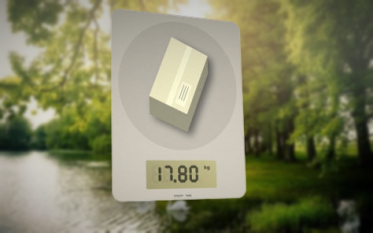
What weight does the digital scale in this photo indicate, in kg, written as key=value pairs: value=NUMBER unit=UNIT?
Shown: value=17.80 unit=kg
